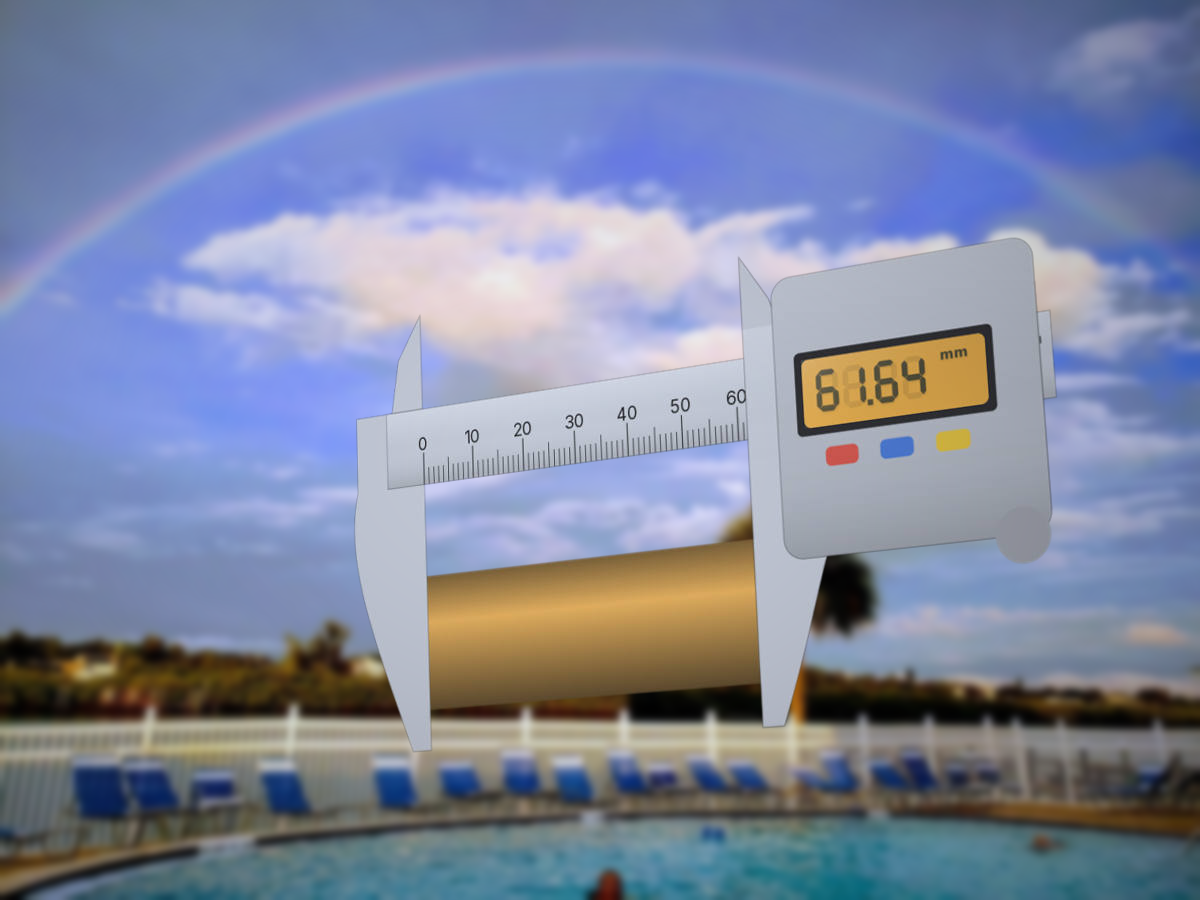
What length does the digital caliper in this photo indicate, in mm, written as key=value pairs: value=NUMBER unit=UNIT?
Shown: value=61.64 unit=mm
